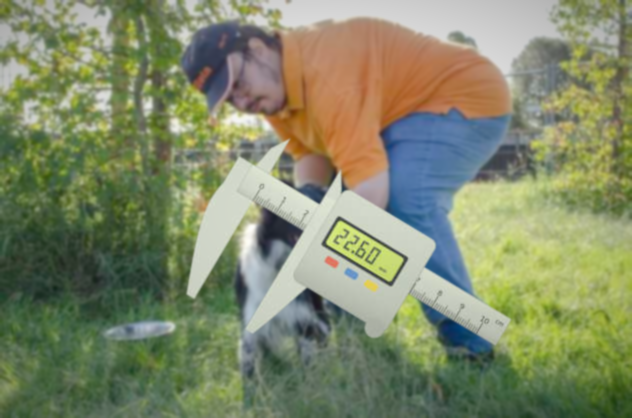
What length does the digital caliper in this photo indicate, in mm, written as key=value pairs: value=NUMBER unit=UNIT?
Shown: value=22.60 unit=mm
